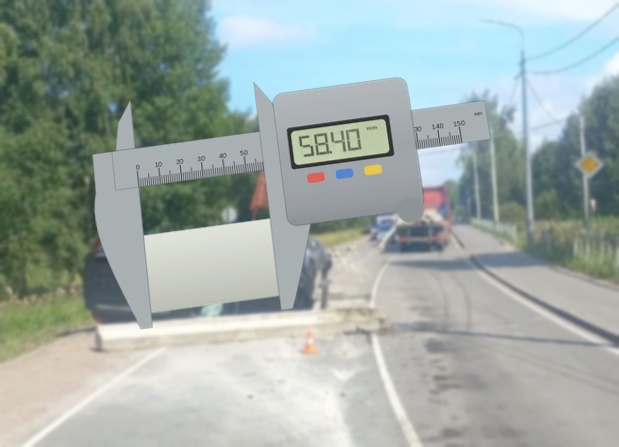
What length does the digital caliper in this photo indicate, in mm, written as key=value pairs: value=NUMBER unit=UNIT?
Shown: value=58.40 unit=mm
